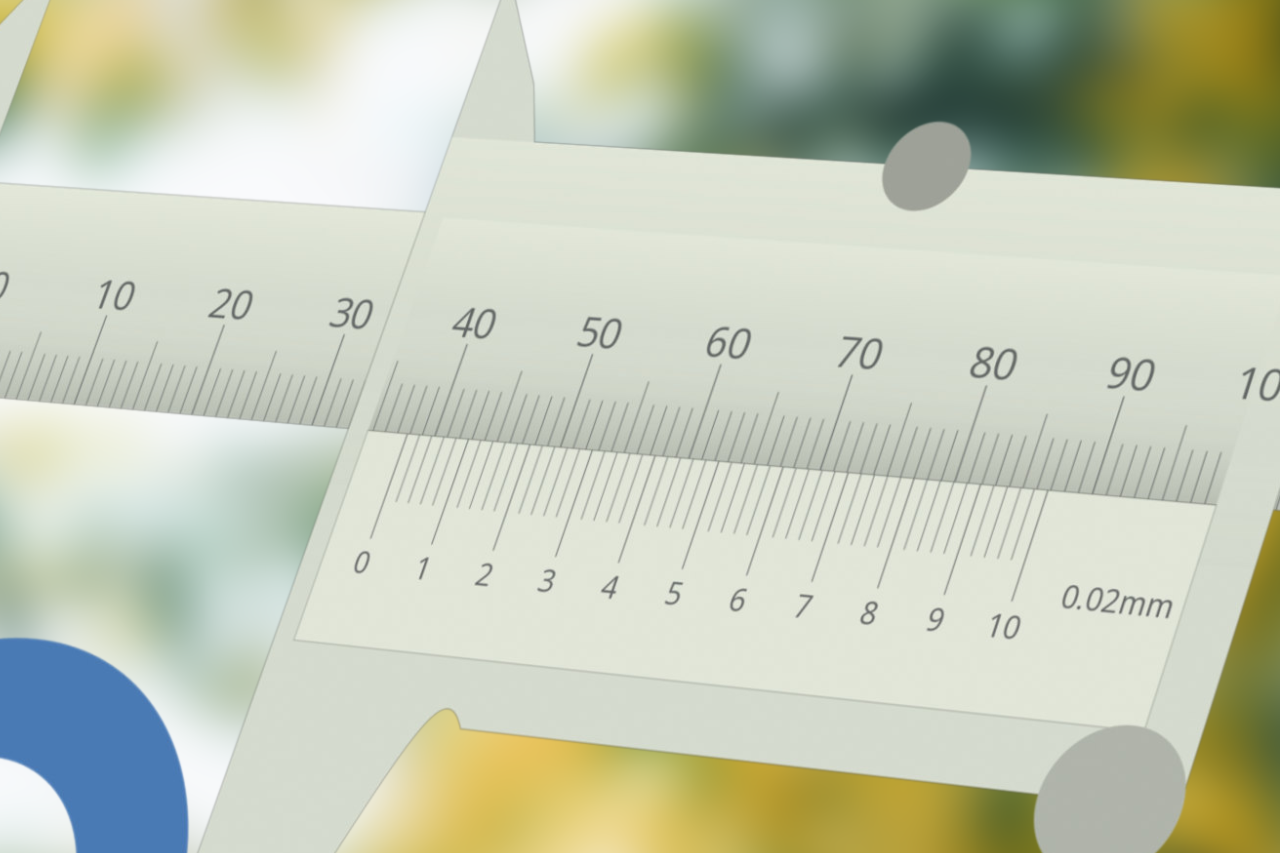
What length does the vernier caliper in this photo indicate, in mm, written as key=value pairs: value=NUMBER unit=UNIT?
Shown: value=37.8 unit=mm
